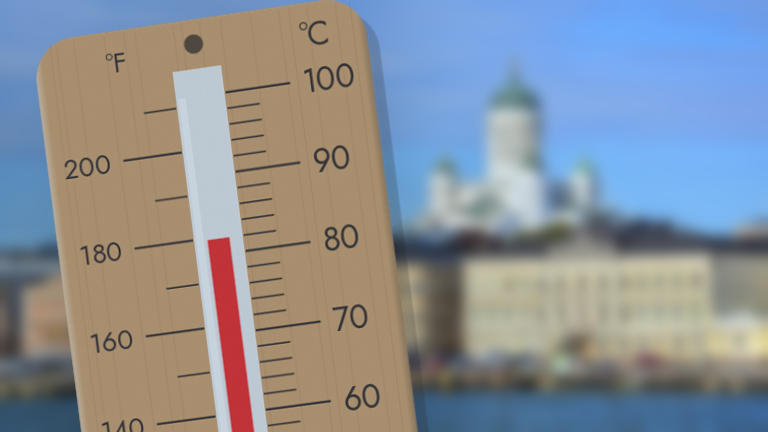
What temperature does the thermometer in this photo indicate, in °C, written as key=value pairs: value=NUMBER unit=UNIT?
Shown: value=82 unit=°C
